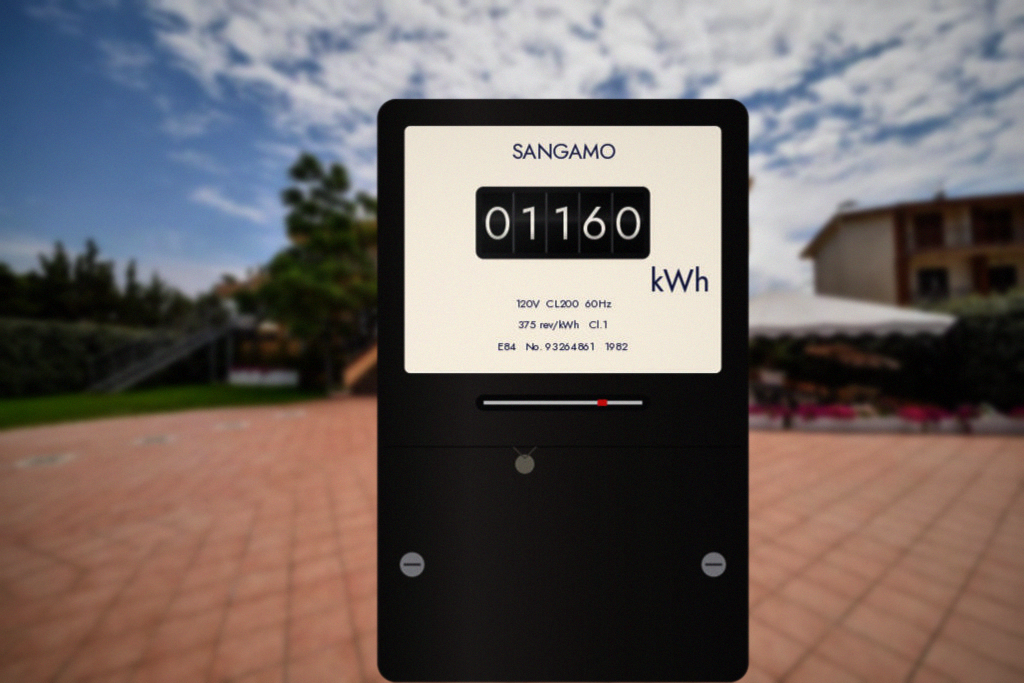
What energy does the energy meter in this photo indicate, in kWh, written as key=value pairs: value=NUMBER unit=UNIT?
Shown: value=1160 unit=kWh
